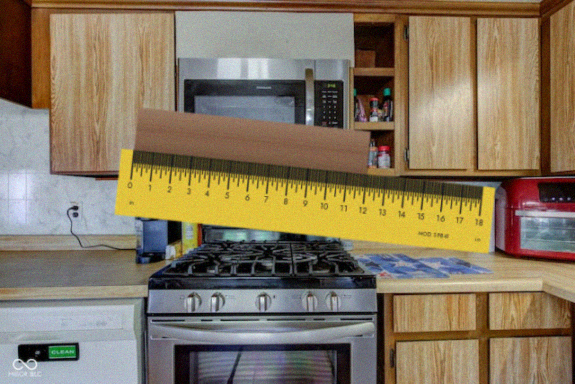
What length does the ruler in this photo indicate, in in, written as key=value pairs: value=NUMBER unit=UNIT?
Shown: value=12 unit=in
